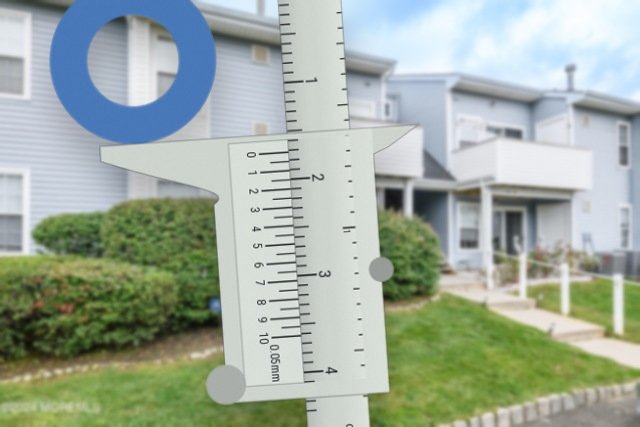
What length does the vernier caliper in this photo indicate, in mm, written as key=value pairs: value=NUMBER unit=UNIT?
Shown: value=17.2 unit=mm
